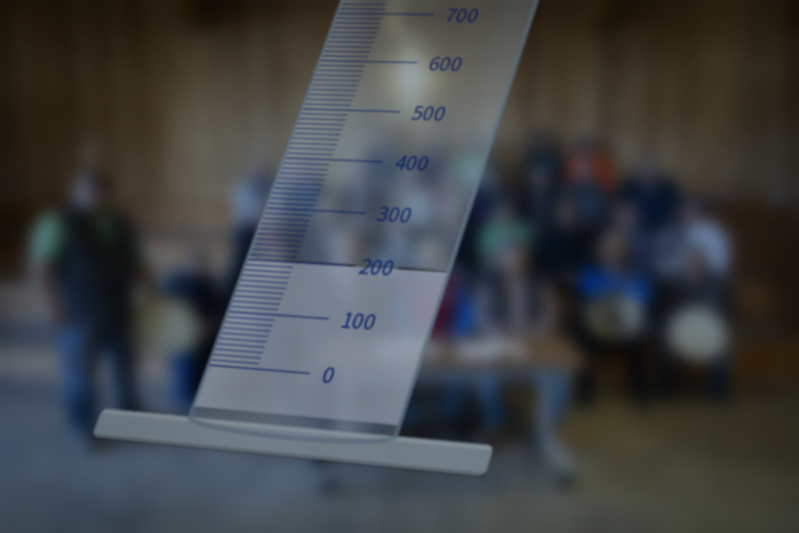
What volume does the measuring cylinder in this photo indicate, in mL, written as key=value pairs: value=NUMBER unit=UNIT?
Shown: value=200 unit=mL
